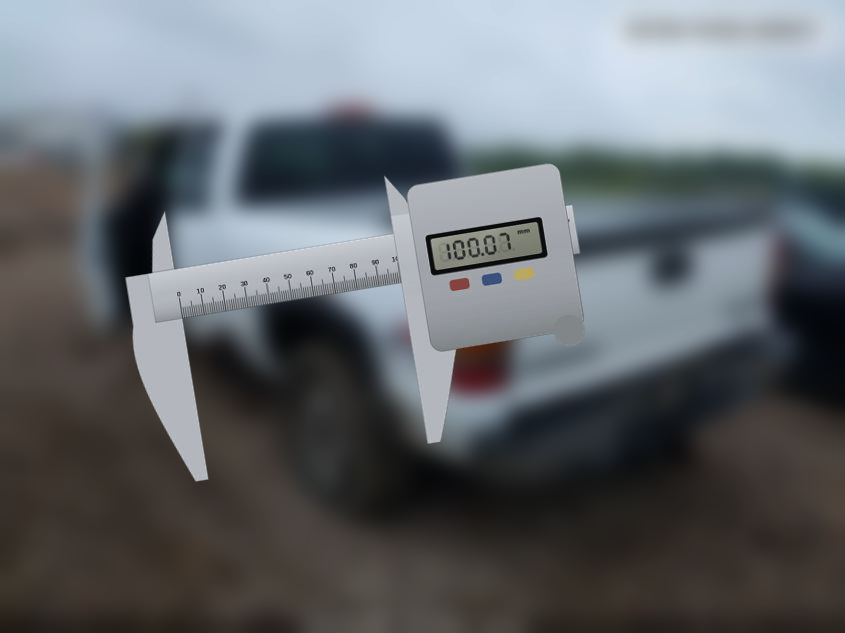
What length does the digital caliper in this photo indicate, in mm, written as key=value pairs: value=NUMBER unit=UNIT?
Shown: value=100.07 unit=mm
